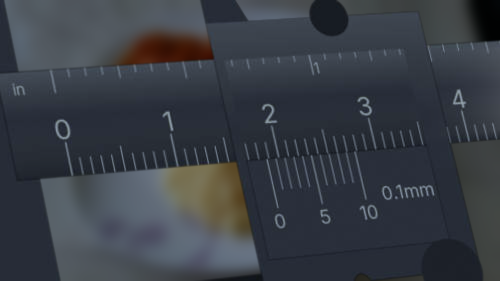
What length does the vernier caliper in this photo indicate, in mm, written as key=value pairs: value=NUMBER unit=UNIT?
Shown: value=18.8 unit=mm
